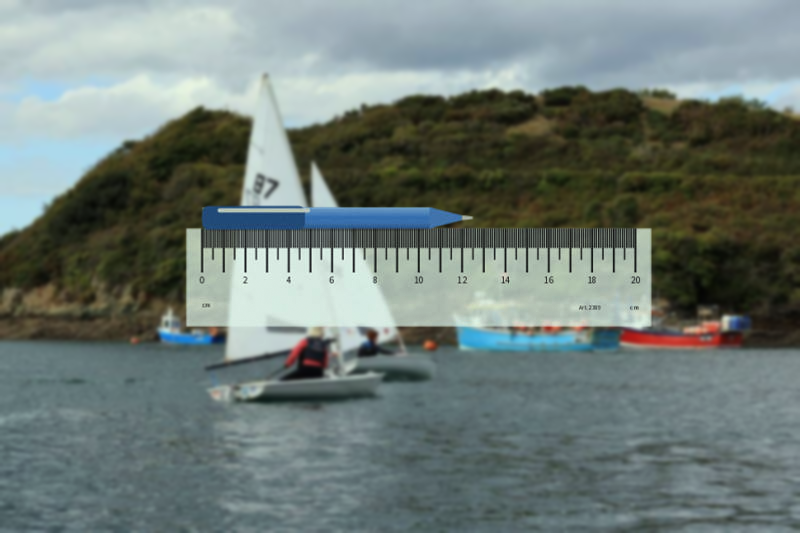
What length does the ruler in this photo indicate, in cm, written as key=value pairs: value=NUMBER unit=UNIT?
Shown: value=12.5 unit=cm
